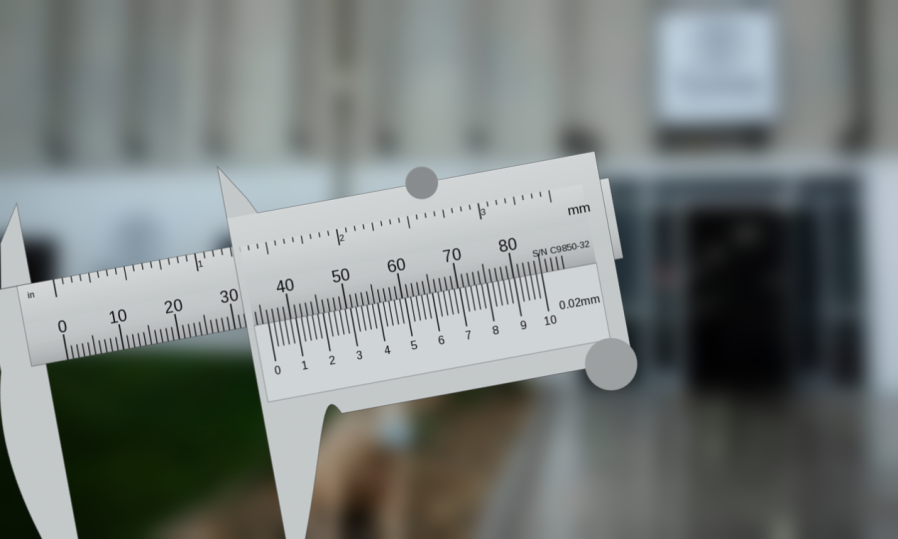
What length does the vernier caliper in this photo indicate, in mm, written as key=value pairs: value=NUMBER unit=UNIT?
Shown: value=36.0 unit=mm
